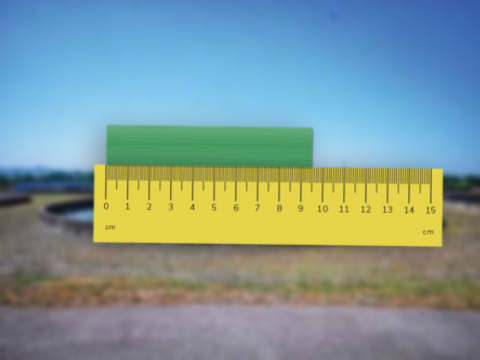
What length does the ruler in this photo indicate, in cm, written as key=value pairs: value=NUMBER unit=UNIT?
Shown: value=9.5 unit=cm
